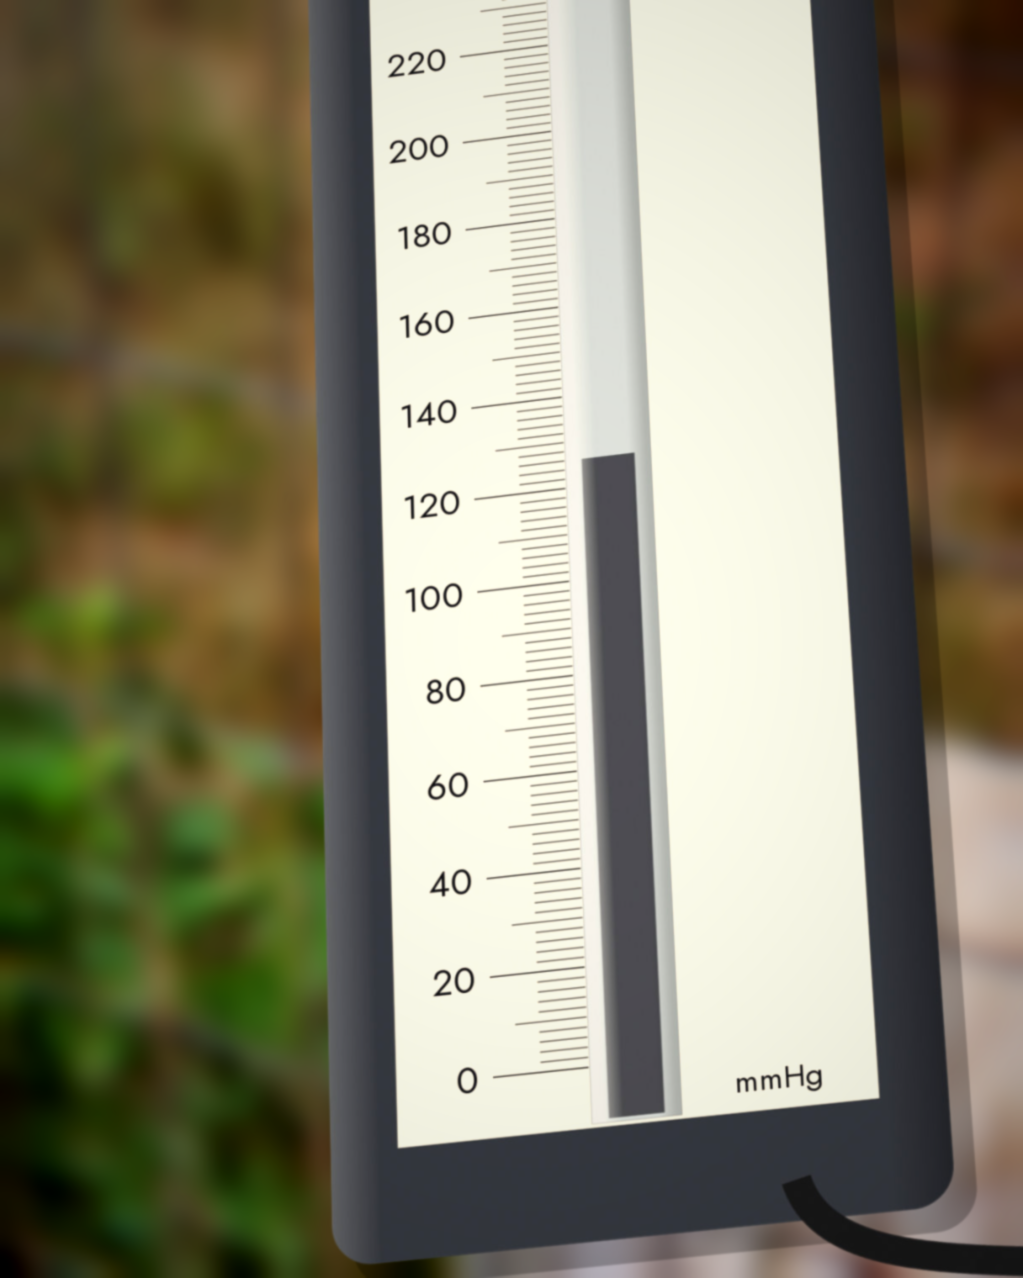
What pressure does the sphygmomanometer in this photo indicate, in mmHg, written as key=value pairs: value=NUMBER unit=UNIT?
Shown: value=126 unit=mmHg
